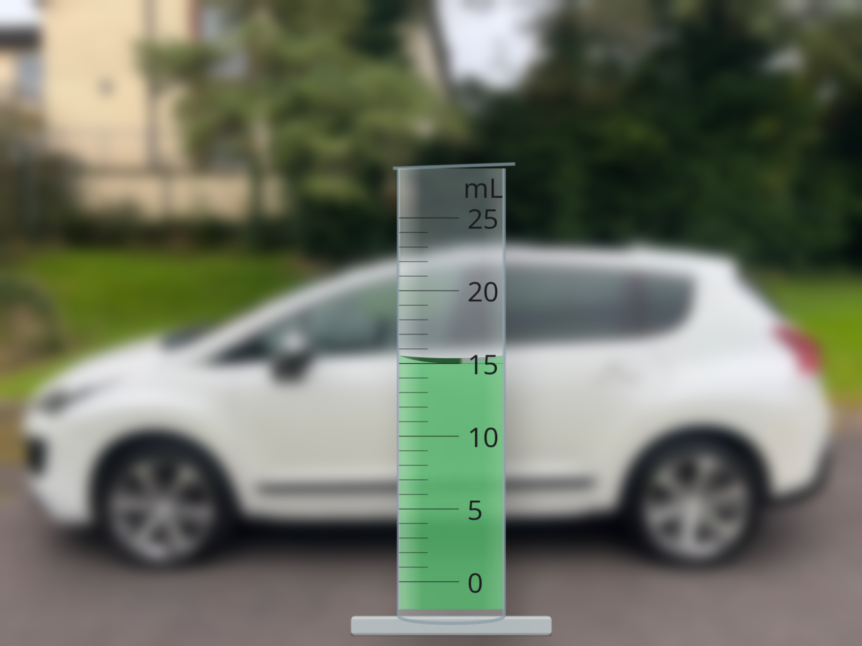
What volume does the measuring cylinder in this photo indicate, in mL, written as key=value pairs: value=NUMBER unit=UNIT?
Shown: value=15 unit=mL
